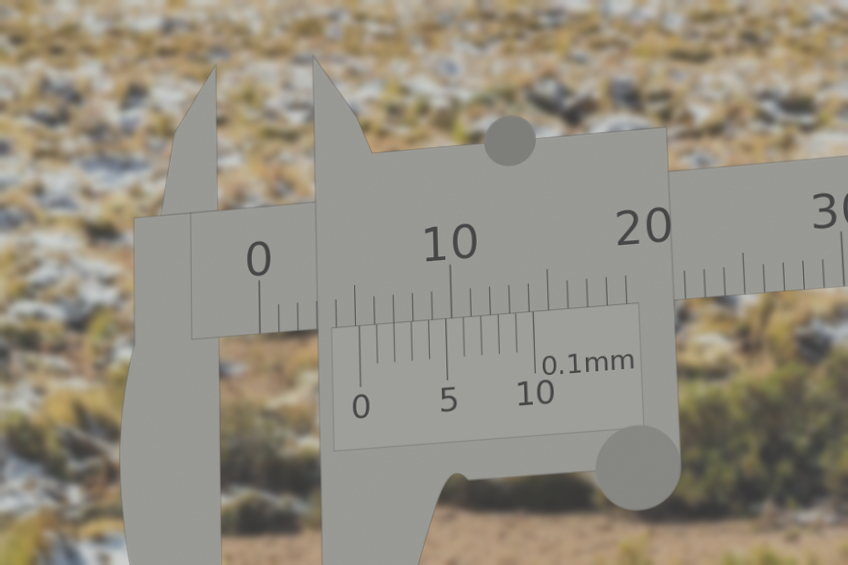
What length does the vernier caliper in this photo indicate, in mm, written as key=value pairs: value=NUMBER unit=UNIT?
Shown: value=5.2 unit=mm
